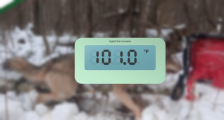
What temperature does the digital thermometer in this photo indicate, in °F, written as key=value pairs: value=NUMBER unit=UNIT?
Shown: value=101.0 unit=°F
